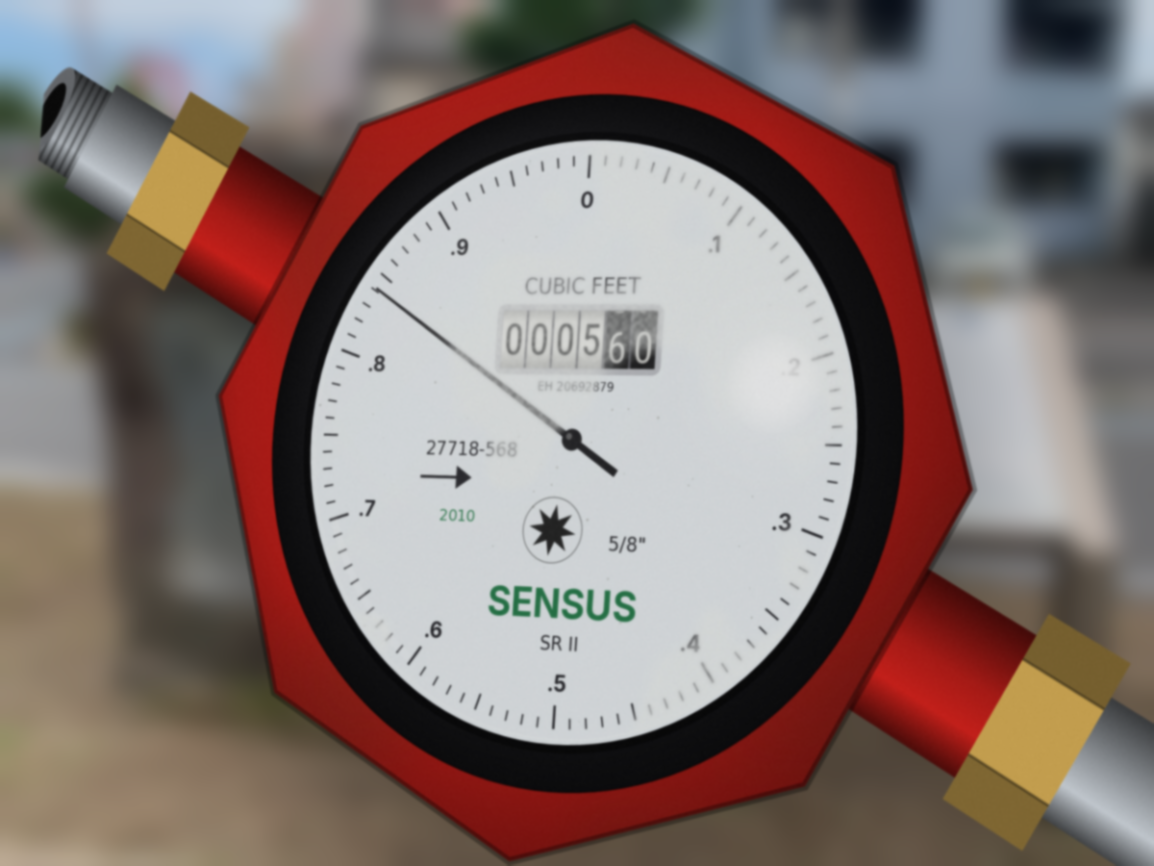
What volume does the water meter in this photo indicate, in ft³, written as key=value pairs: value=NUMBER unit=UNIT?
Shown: value=559.84 unit=ft³
